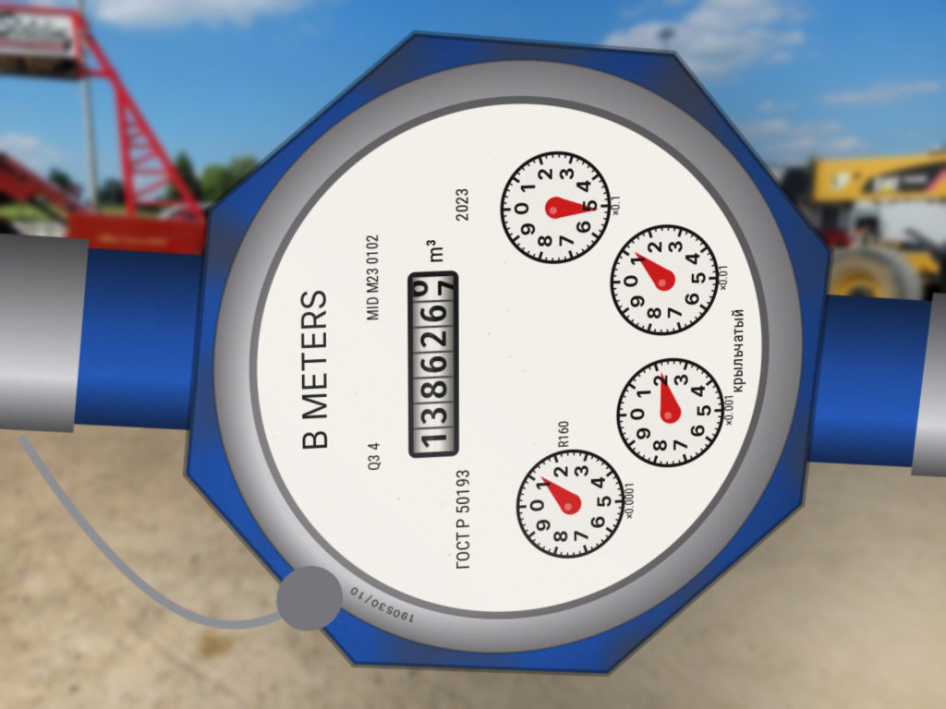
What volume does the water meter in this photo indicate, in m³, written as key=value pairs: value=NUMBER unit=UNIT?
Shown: value=1386266.5121 unit=m³
